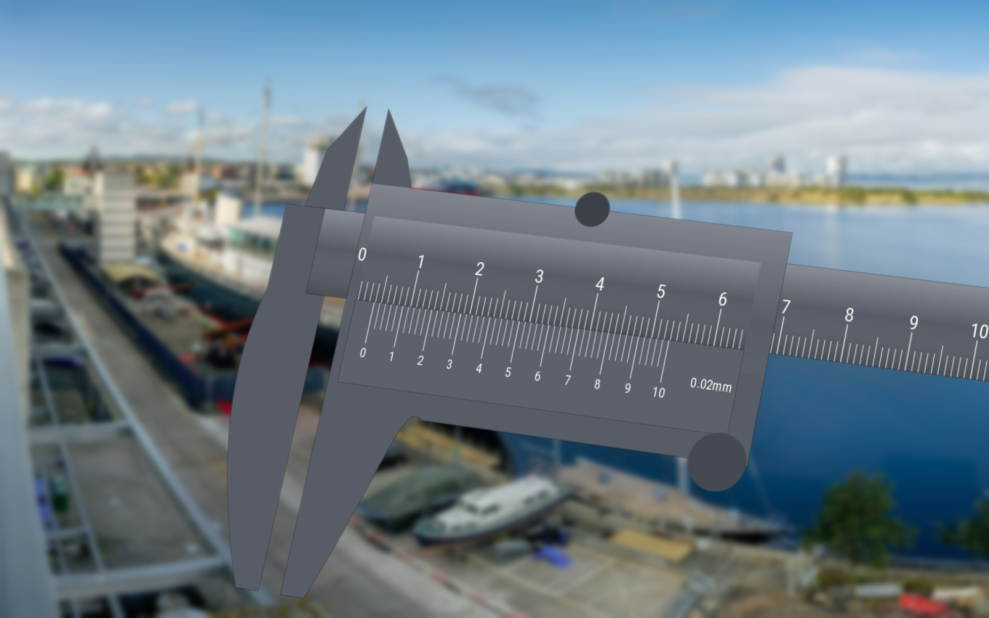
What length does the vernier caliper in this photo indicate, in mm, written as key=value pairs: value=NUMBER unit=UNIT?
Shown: value=3.8 unit=mm
